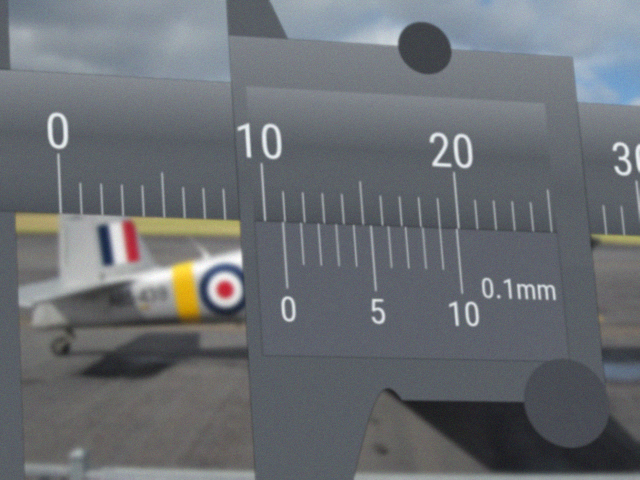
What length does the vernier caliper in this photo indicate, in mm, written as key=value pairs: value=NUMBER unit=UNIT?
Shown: value=10.9 unit=mm
